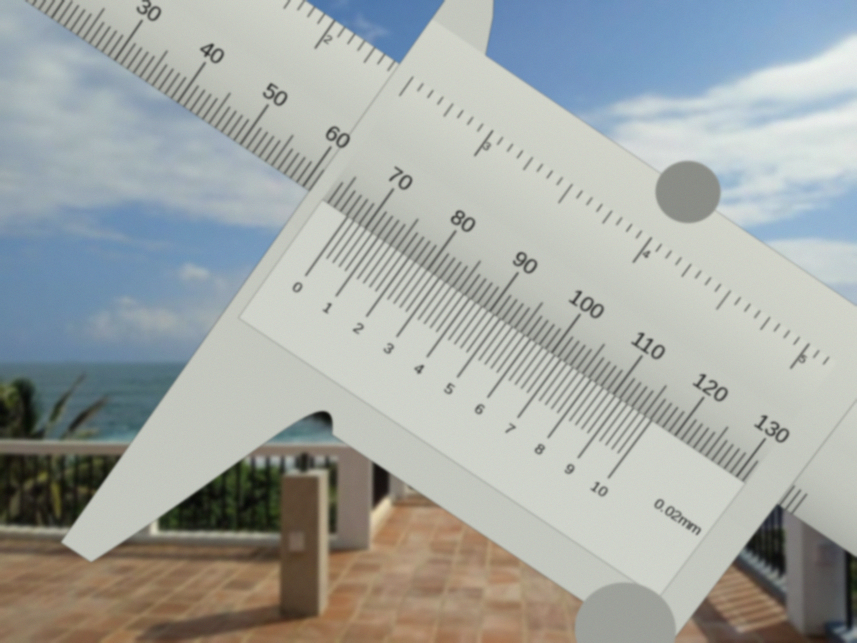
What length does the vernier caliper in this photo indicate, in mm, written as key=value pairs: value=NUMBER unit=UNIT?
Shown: value=67.2 unit=mm
